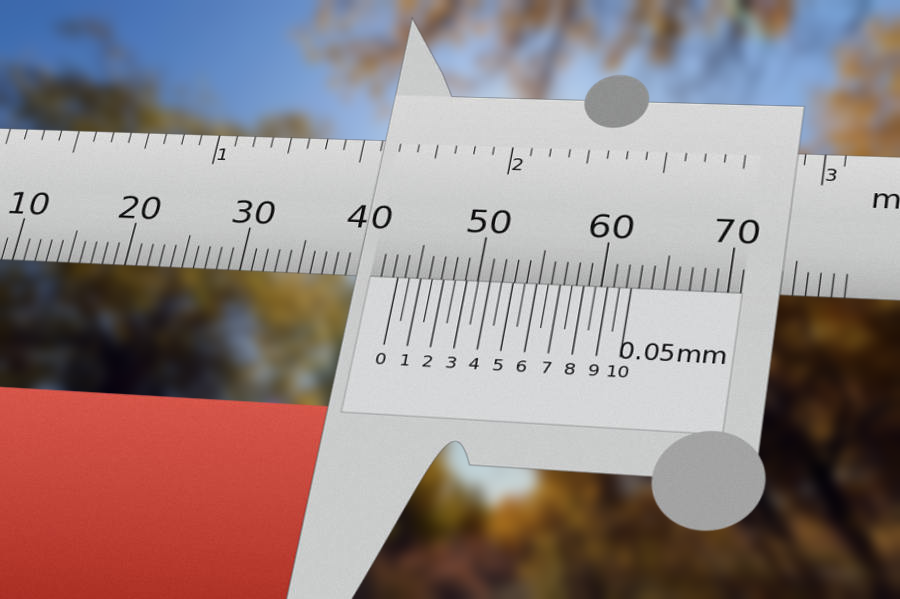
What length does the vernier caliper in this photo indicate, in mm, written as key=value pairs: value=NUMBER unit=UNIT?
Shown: value=43.4 unit=mm
